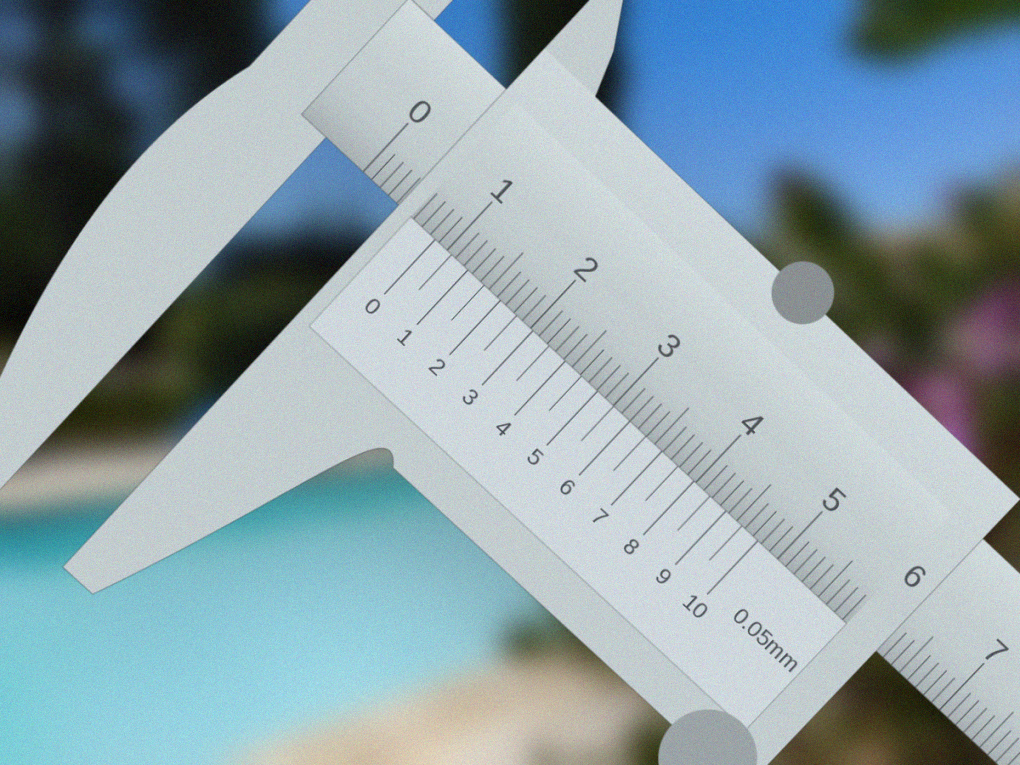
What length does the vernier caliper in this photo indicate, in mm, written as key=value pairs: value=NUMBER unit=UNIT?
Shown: value=8.6 unit=mm
